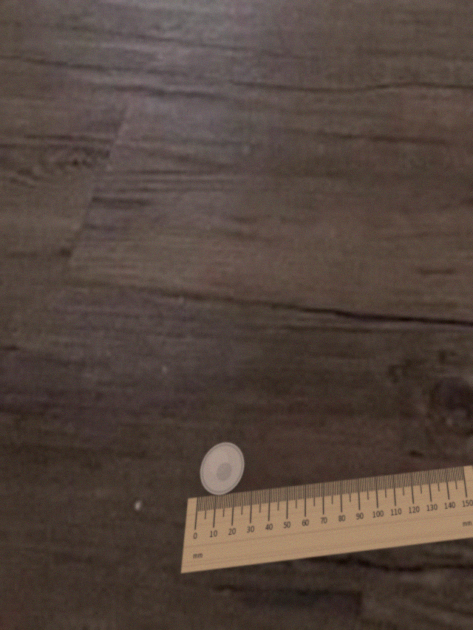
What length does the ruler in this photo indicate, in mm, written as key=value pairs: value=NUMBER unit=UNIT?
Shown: value=25 unit=mm
